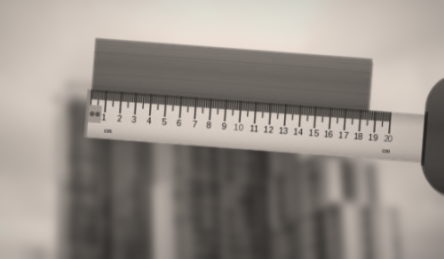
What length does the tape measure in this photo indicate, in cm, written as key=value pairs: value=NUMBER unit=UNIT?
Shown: value=18.5 unit=cm
